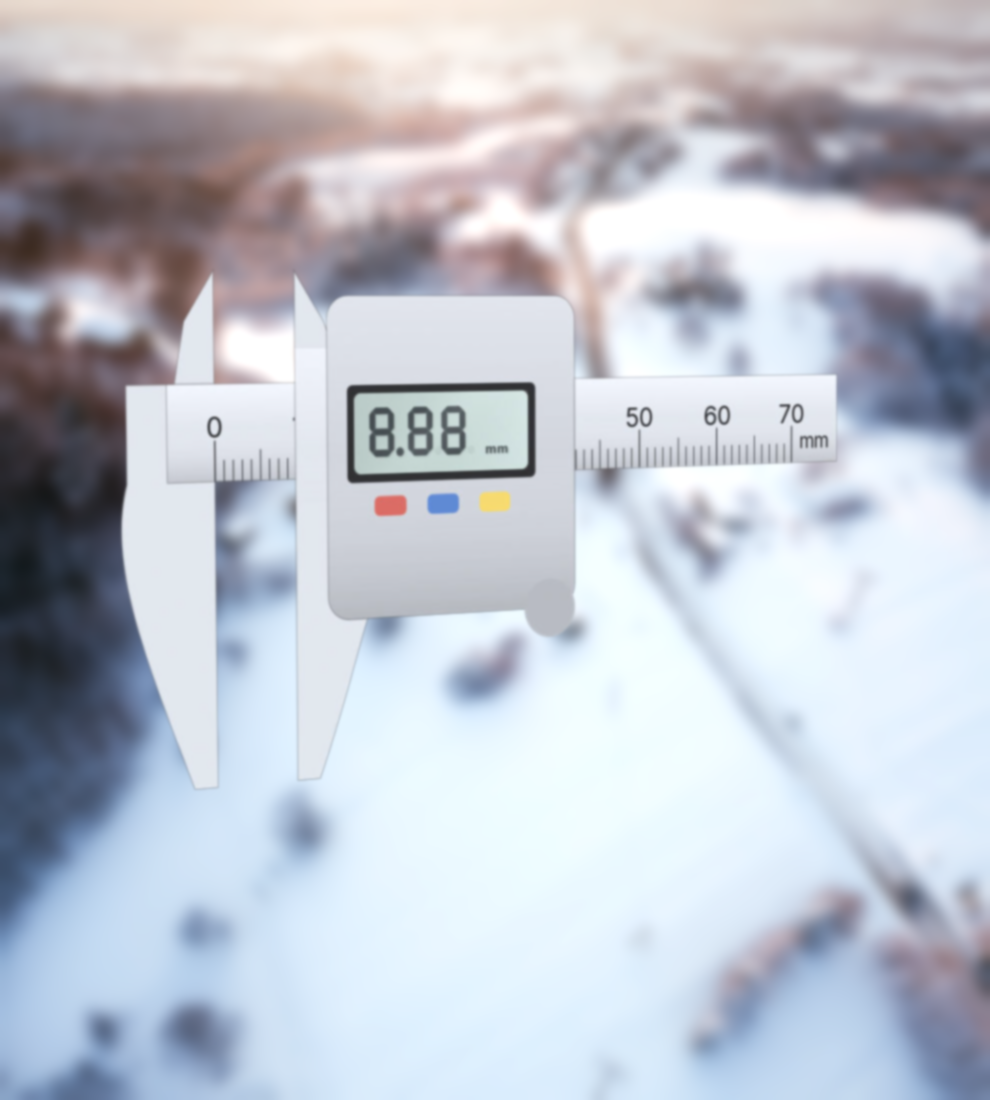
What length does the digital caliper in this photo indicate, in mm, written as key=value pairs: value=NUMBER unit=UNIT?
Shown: value=8.88 unit=mm
